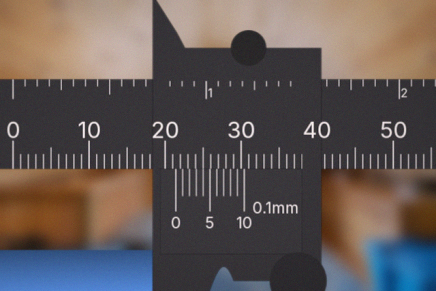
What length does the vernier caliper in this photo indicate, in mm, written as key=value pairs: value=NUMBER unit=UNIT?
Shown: value=21.4 unit=mm
